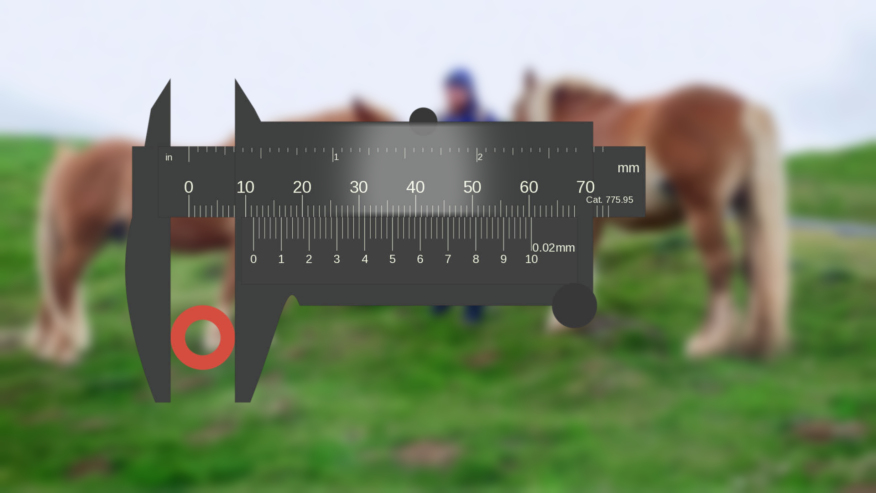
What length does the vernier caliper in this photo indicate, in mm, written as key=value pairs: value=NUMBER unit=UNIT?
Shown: value=11.4 unit=mm
